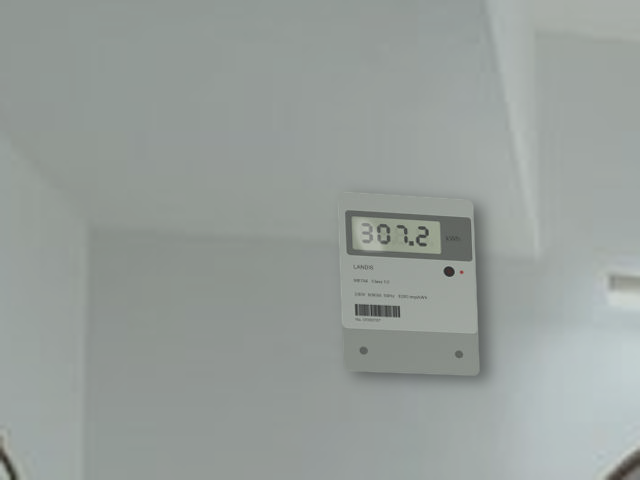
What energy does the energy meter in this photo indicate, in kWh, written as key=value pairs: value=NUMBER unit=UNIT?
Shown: value=307.2 unit=kWh
